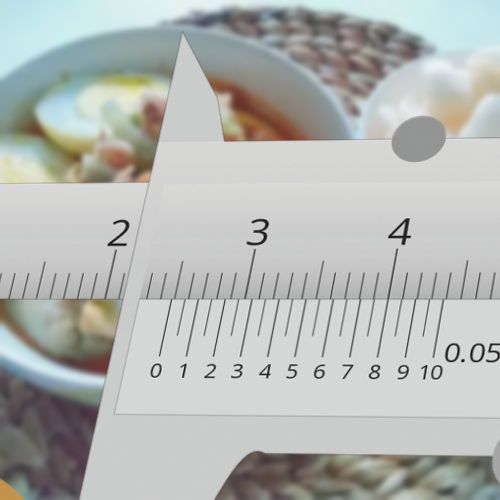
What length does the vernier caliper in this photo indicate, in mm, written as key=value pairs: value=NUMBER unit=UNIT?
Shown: value=24.8 unit=mm
